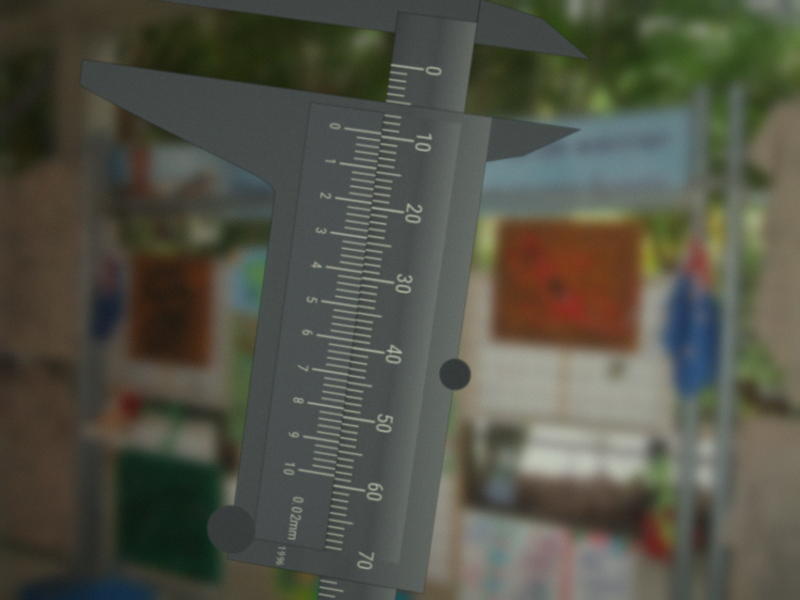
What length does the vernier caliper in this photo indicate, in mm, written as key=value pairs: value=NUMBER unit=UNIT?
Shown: value=9.6 unit=mm
